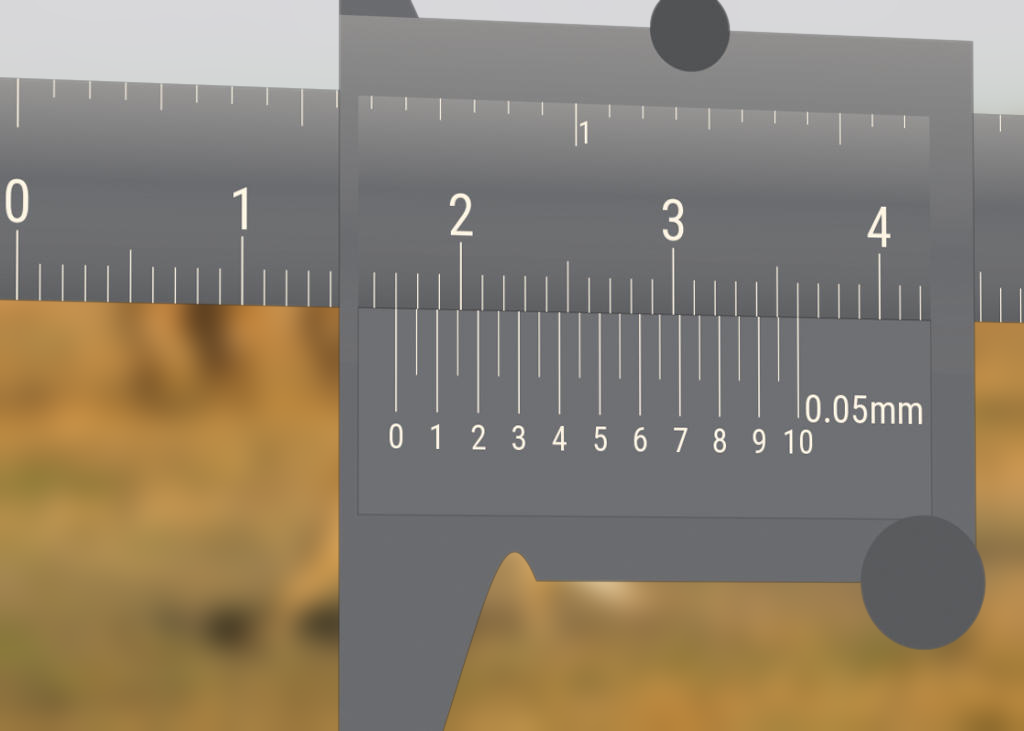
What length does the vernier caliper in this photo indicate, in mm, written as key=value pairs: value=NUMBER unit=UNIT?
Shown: value=17.0 unit=mm
